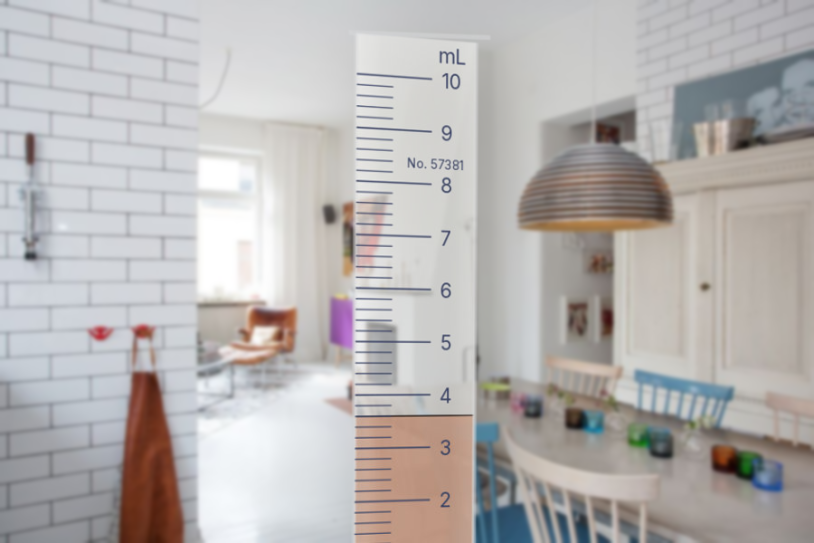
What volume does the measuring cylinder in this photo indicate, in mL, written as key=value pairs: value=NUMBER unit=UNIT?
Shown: value=3.6 unit=mL
